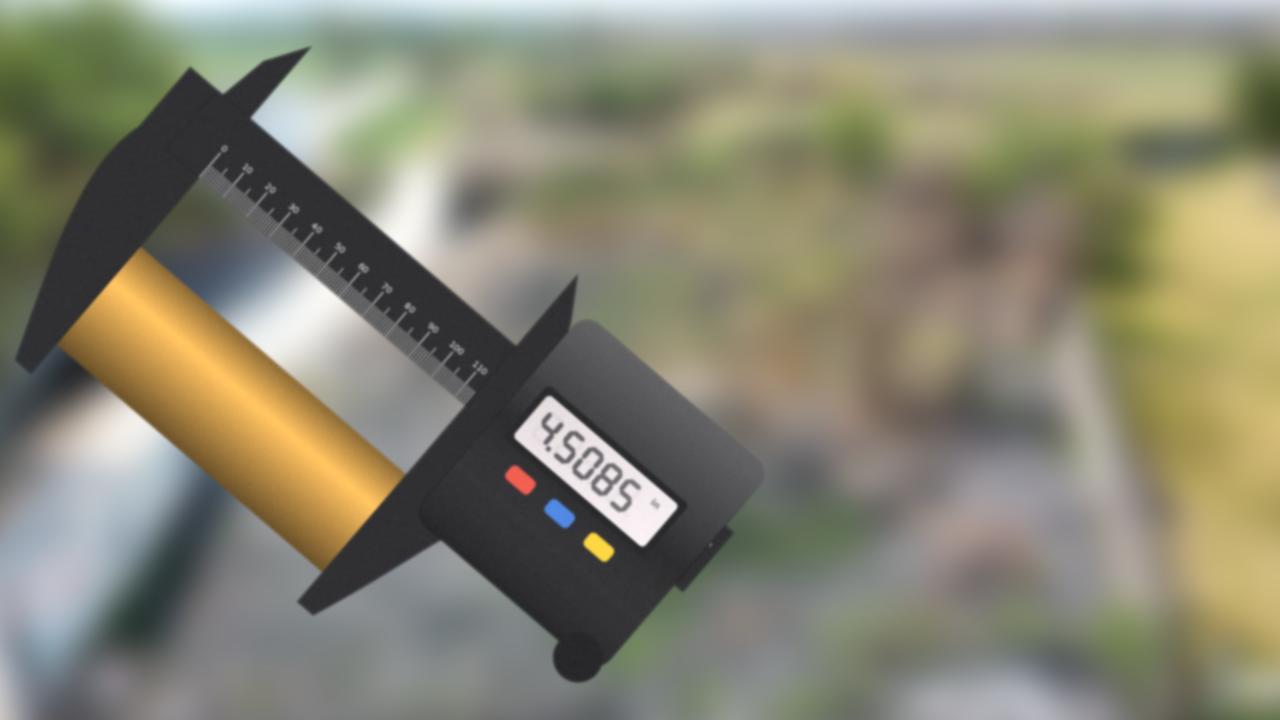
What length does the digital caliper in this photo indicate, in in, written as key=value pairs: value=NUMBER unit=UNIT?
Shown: value=4.5085 unit=in
